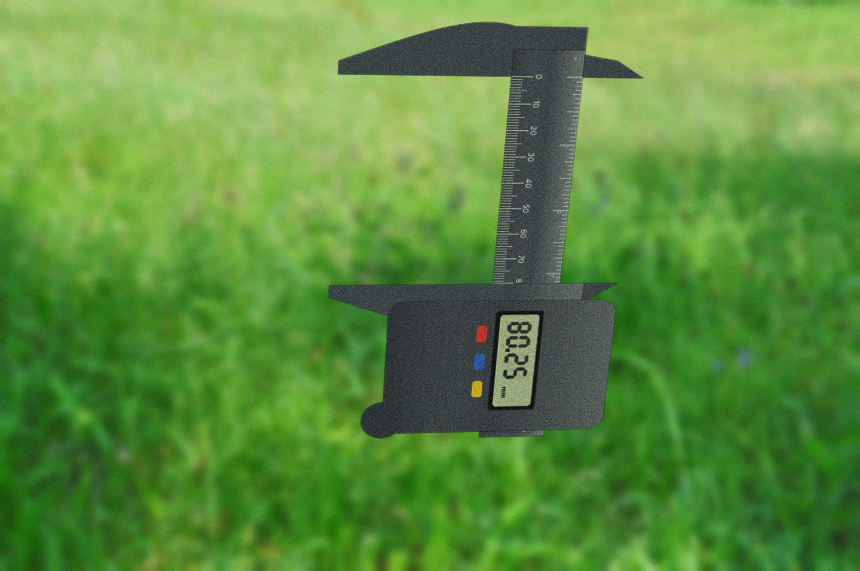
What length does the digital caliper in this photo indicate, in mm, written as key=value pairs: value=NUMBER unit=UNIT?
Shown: value=80.25 unit=mm
